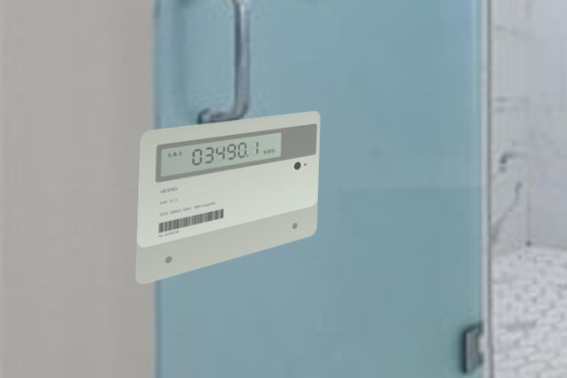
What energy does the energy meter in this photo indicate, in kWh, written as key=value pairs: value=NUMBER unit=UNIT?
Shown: value=3490.1 unit=kWh
